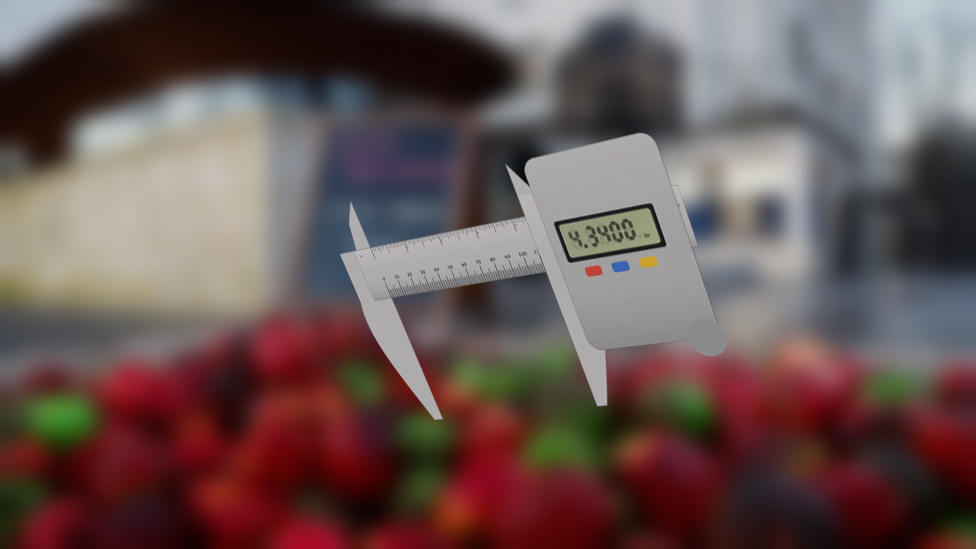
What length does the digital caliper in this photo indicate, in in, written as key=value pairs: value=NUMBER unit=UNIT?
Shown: value=4.3400 unit=in
